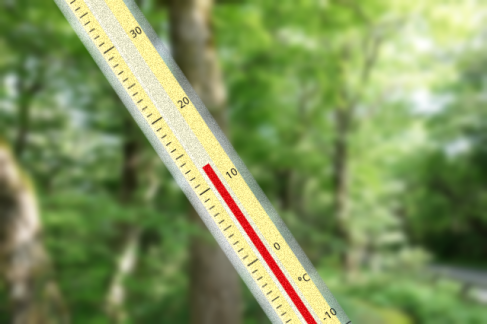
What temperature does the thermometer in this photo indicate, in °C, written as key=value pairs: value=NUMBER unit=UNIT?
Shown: value=12.5 unit=°C
